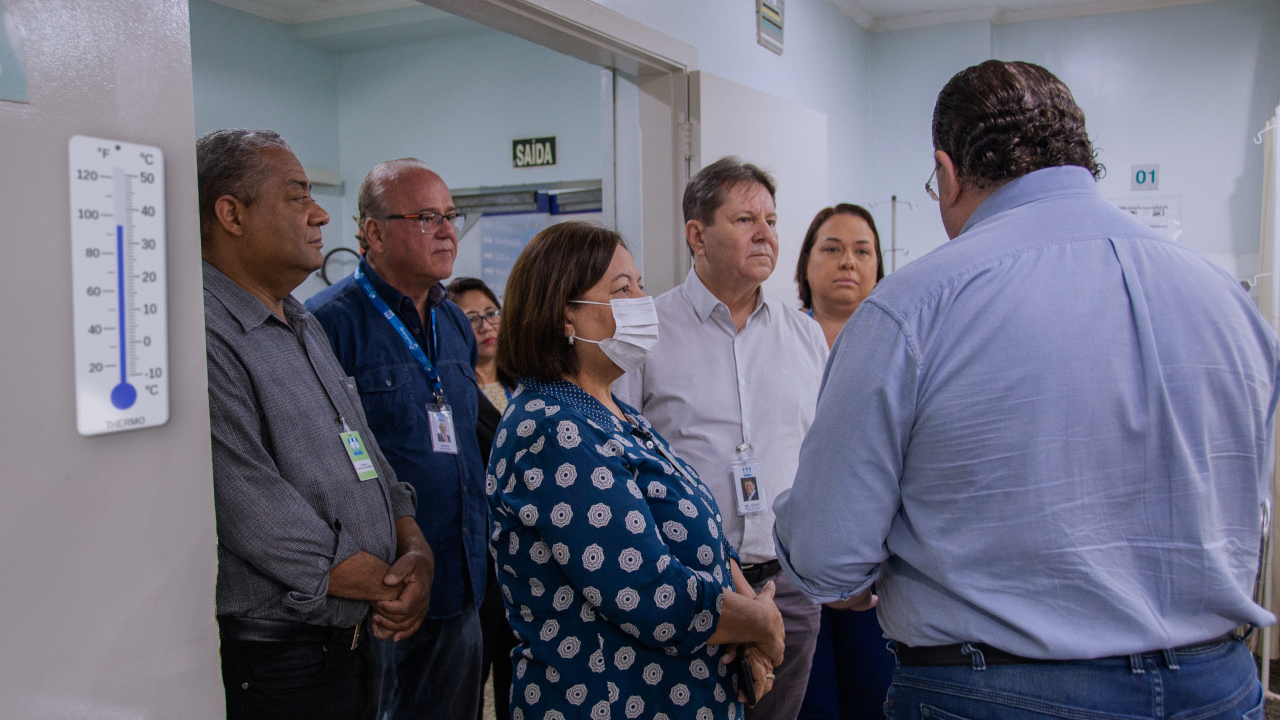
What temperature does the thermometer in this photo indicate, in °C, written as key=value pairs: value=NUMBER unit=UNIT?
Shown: value=35 unit=°C
